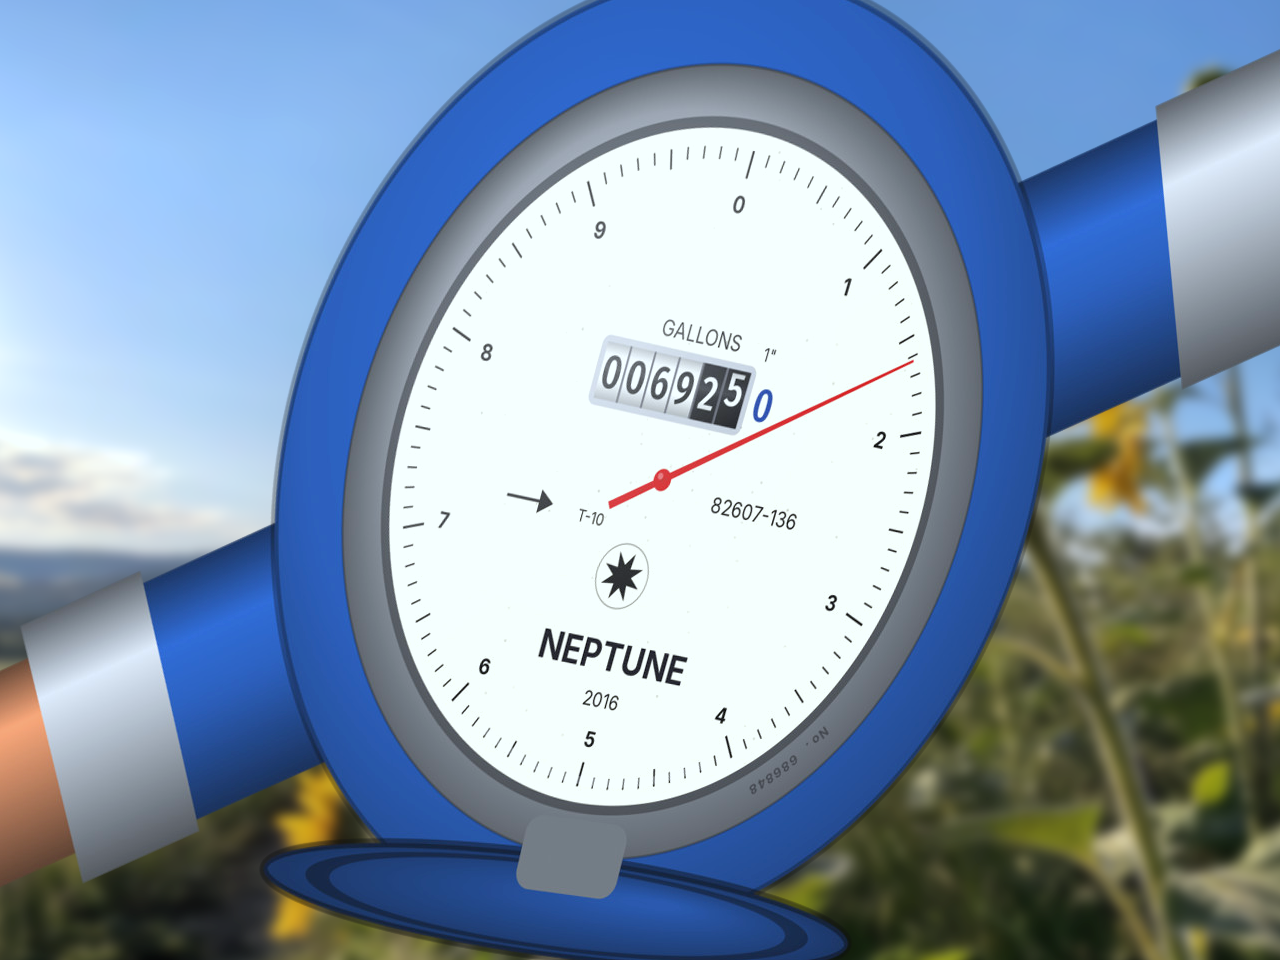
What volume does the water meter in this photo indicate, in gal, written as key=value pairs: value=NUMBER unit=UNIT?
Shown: value=69251.6 unit=gal
